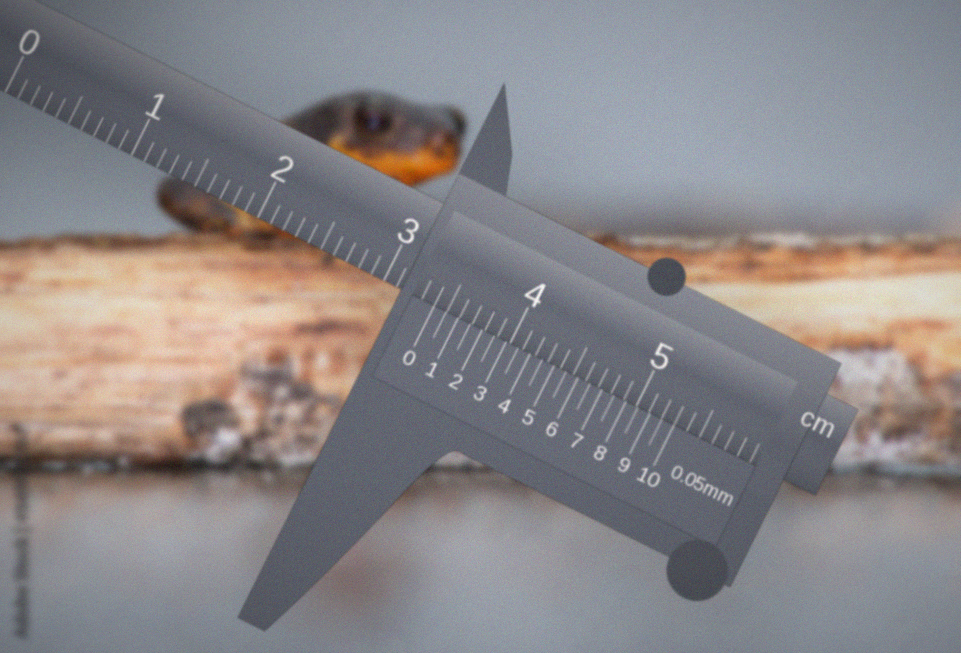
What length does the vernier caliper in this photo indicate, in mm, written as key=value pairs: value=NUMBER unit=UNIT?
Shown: value=34.0 unit=mm
